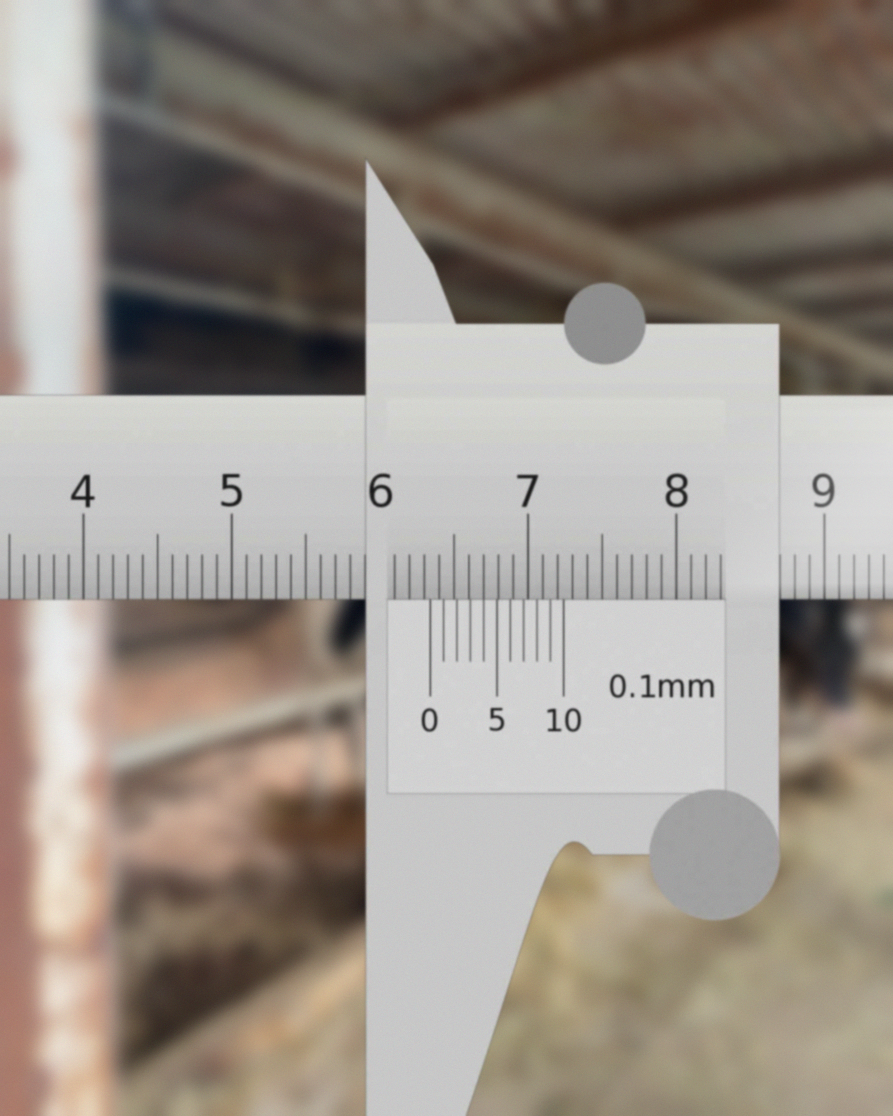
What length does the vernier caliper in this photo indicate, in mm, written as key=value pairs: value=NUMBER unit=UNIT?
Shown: value=63.4 unit=mm
